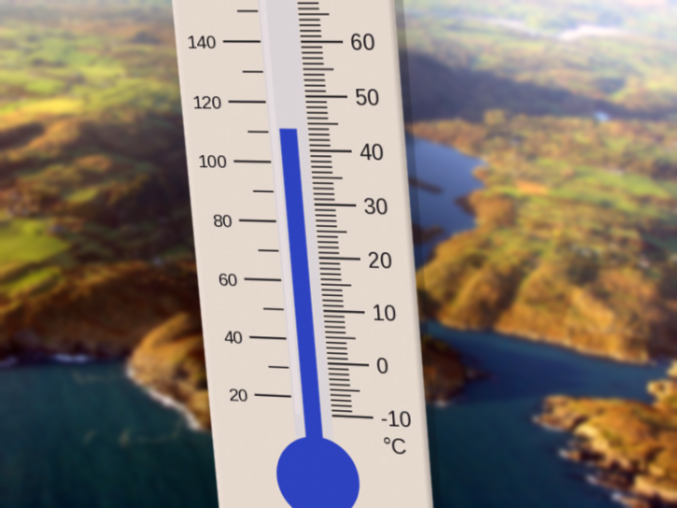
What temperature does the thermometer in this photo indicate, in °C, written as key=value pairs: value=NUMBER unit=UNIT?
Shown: value=44 unit=°C
